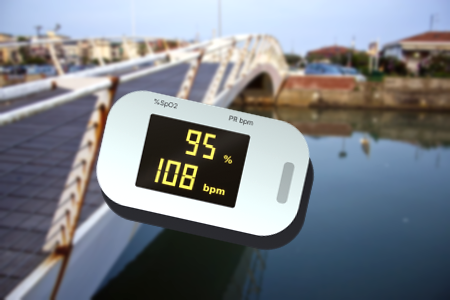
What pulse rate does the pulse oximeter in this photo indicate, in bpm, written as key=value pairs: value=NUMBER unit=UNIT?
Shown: value=108 unit=bpm
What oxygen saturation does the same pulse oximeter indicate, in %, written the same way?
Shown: value=95 unit=%
